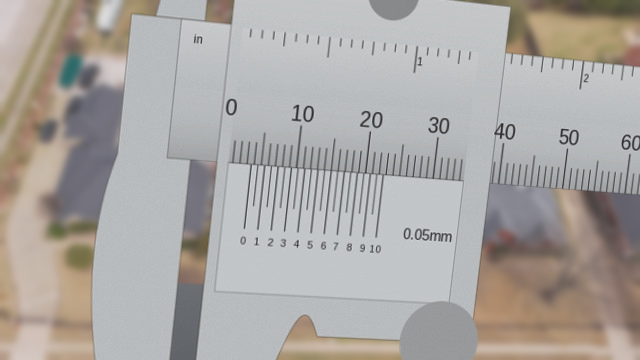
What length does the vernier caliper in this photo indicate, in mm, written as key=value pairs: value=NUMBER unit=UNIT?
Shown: value=3.6 unit=mm
